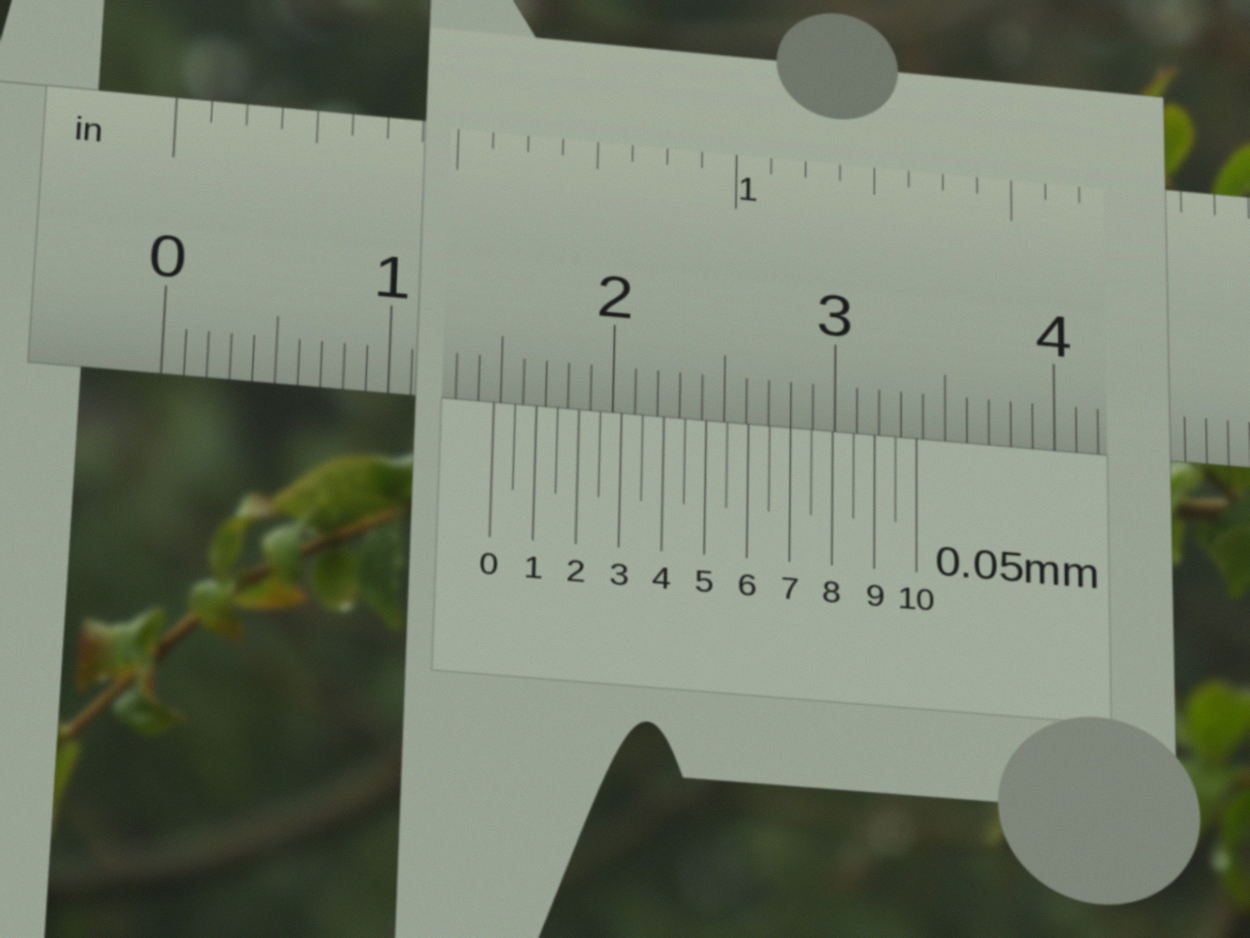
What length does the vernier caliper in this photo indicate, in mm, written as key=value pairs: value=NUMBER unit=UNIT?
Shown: value=14.7 unit=mm
